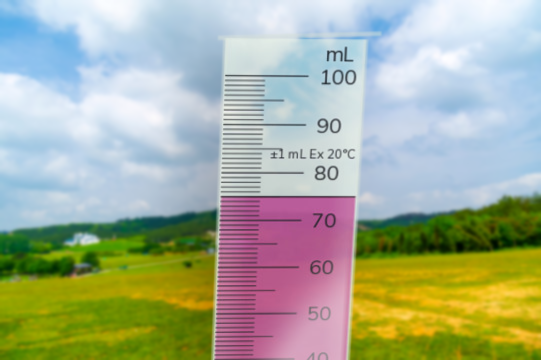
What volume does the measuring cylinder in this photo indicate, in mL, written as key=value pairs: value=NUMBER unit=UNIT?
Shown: value=75 unit=mL
